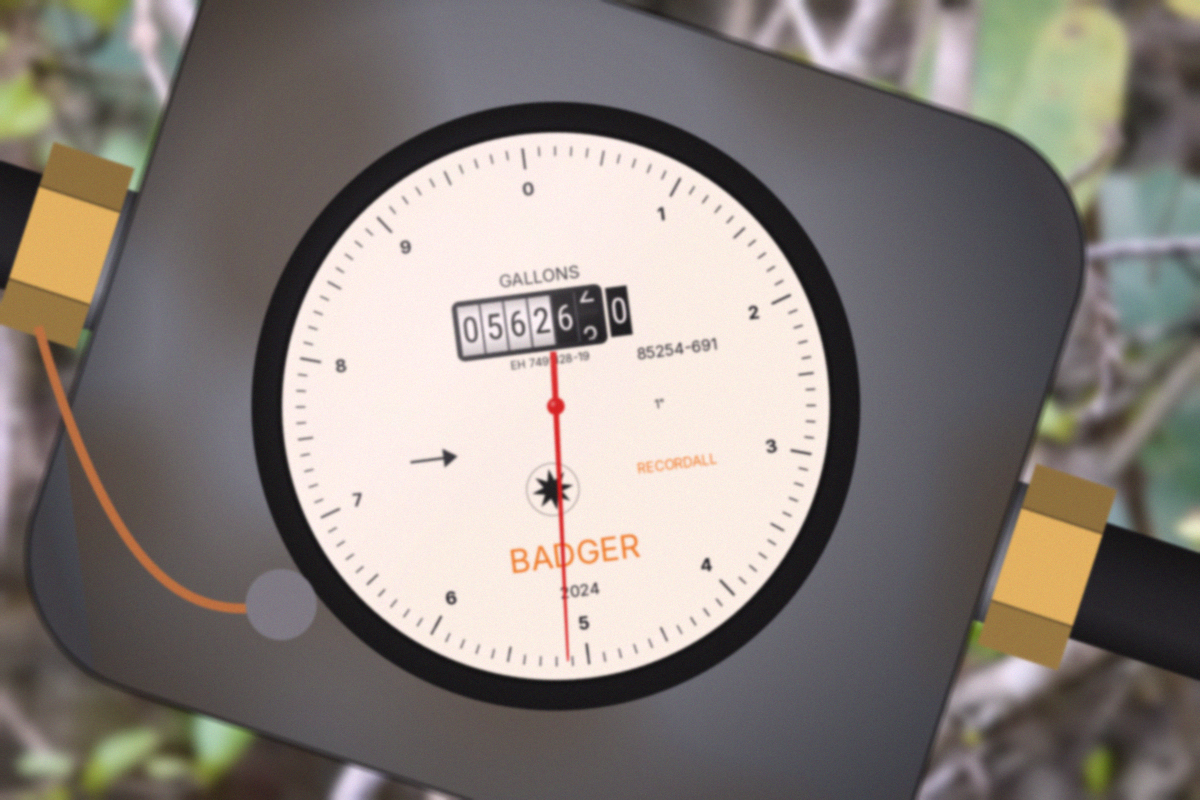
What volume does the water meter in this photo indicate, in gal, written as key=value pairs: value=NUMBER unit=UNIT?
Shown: value=562625.1 unit=gal
